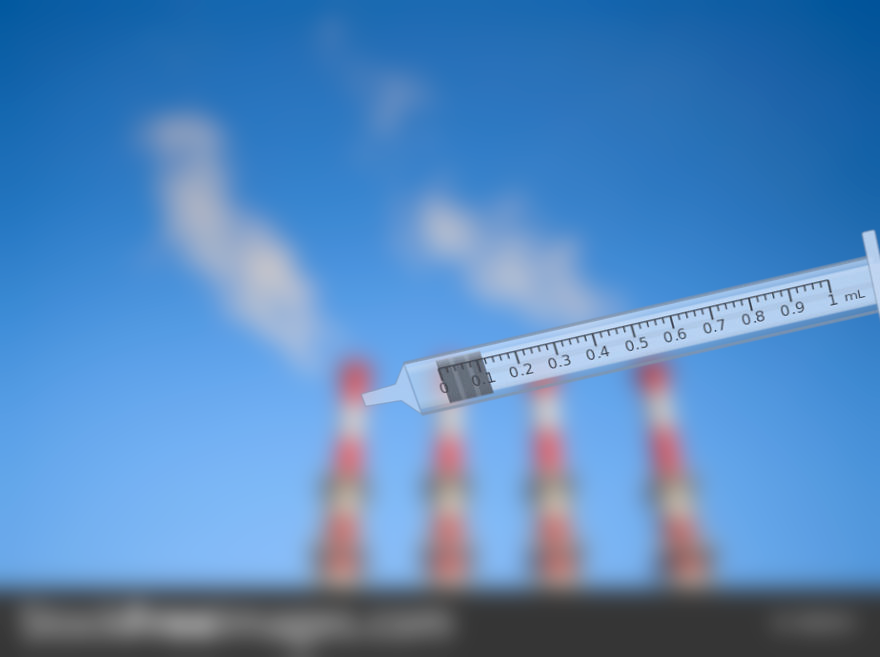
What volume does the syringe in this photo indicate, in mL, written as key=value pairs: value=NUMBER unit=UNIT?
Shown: value=0 unit=mL
